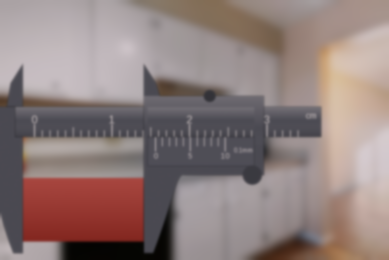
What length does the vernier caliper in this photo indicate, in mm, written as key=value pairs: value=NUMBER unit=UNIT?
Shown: value=15.6 unit=mm
